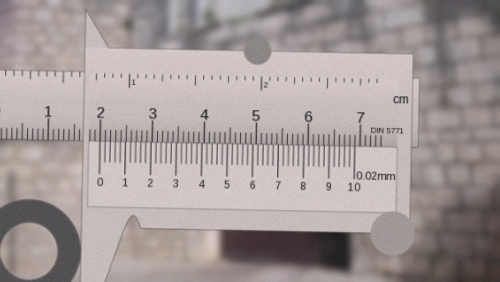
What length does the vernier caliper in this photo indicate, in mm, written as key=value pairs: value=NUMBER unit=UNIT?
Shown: value=20.0 unit=mm
